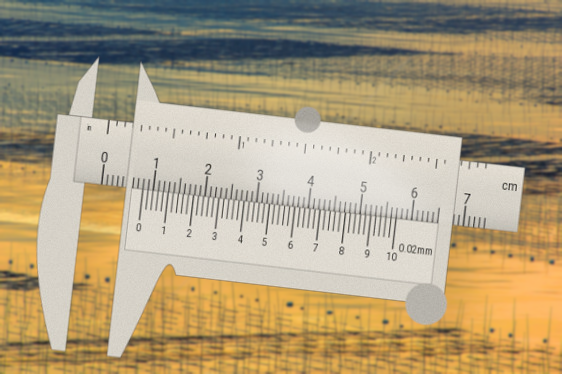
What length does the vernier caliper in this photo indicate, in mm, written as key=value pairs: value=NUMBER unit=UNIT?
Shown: value=8.0 unit=mm
